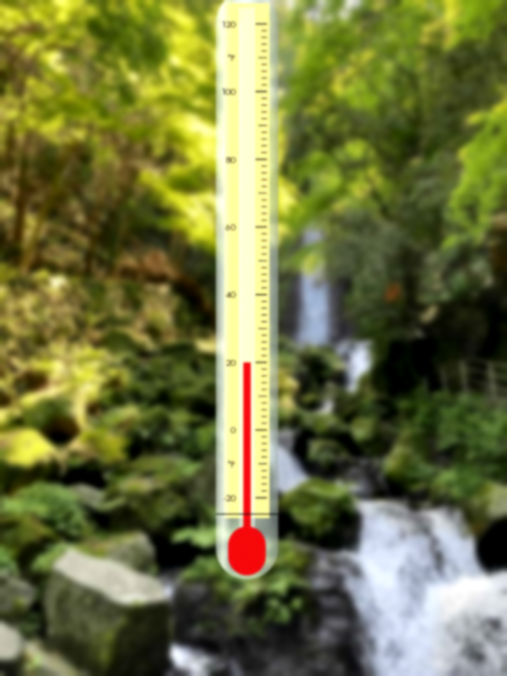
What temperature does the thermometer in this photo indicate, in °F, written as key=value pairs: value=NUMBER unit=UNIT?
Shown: value=20 unit=°F
